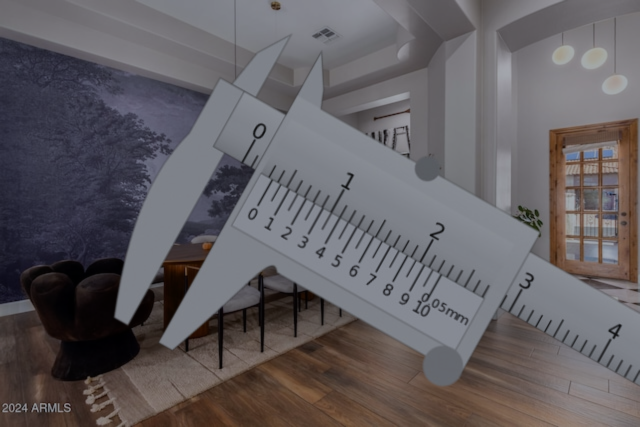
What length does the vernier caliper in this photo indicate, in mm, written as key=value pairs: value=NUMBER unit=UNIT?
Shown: value=3.4 unit=mm
